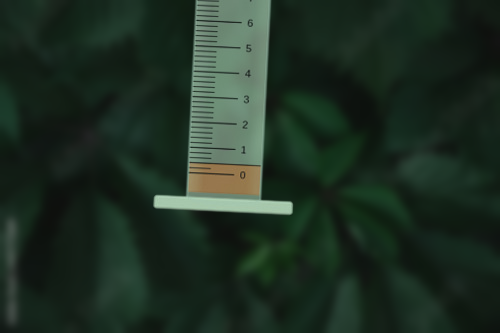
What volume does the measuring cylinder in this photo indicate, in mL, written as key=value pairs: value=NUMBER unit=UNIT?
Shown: value=0.4 unit=mL
